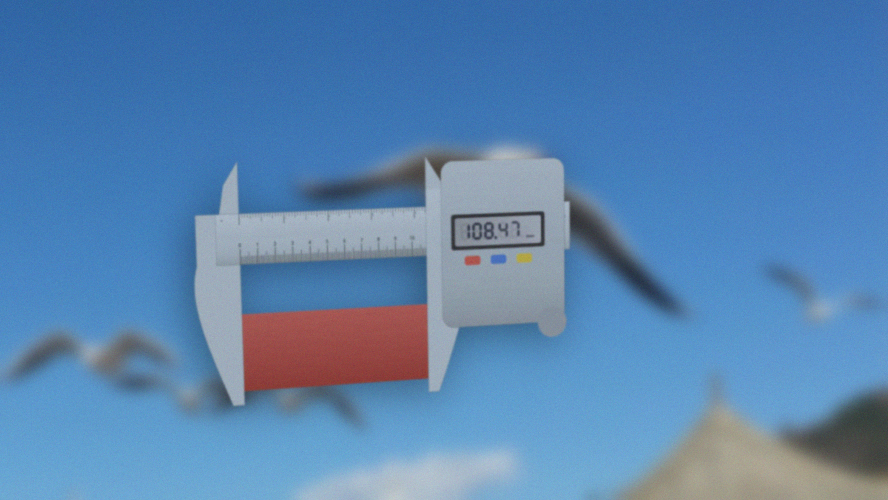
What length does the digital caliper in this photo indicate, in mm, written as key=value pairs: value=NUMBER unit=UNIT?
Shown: value=108.47 unit=mm
